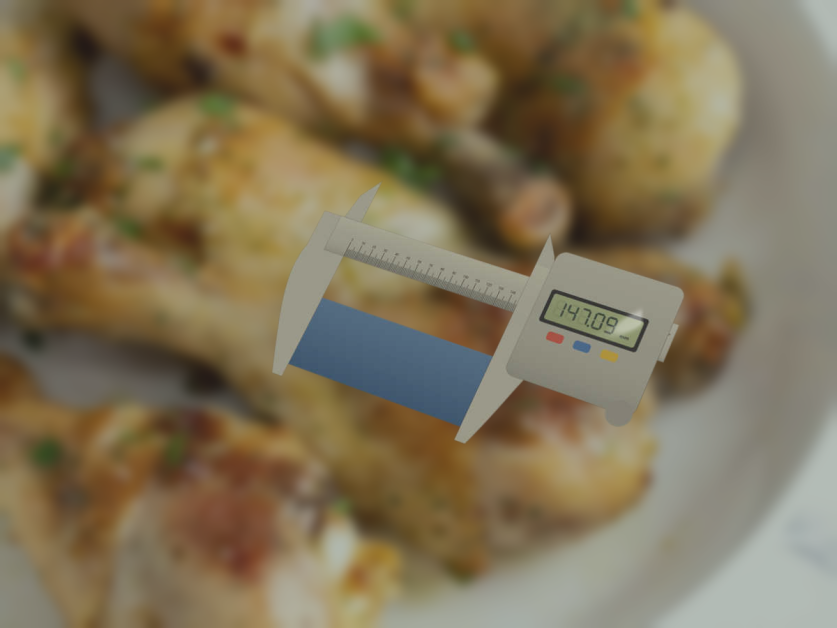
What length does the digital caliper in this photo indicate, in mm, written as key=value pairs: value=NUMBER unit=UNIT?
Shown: value=147.09 unit=mm
